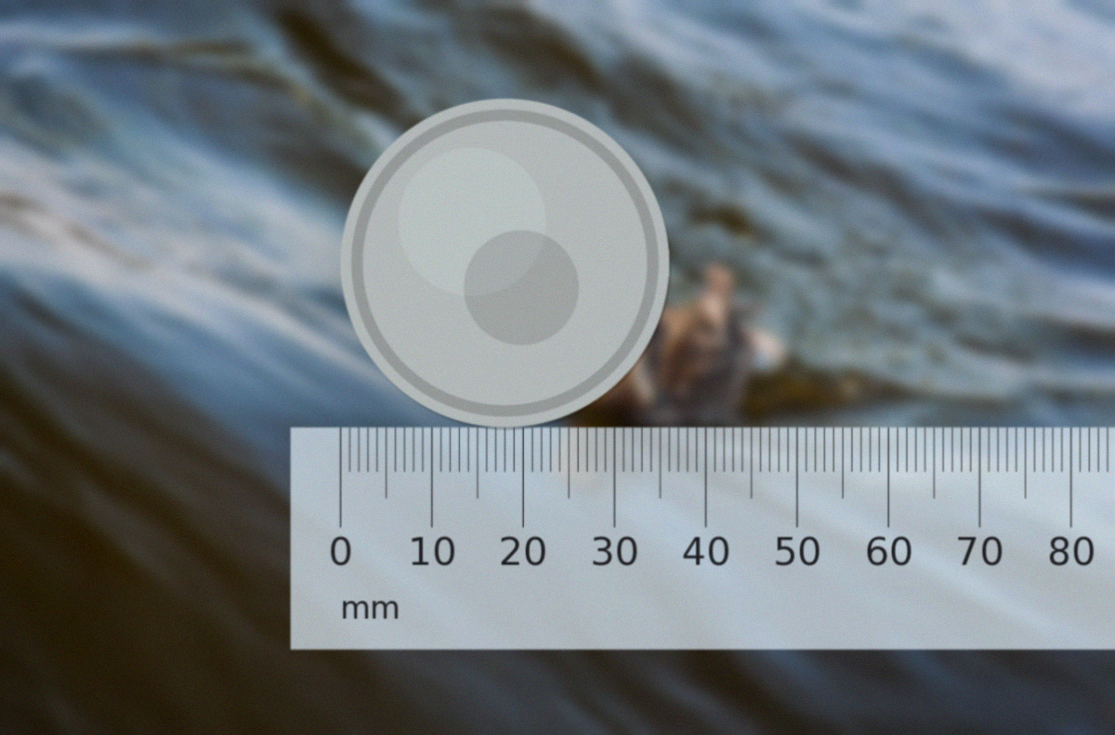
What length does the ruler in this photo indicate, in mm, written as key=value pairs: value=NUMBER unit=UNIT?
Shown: value=36 unit=mm
